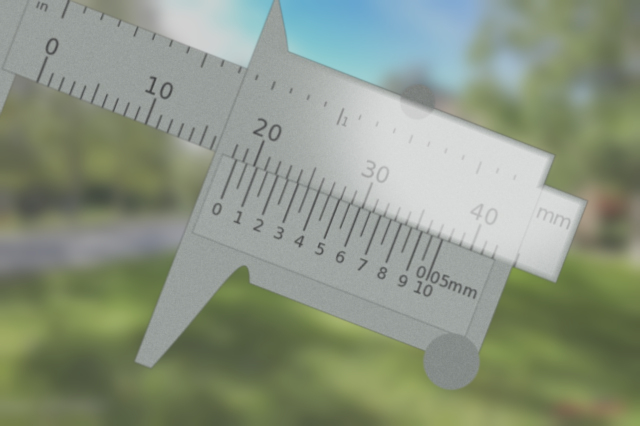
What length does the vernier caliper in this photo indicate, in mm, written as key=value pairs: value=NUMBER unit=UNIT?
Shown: value=18.4 unit=mm
